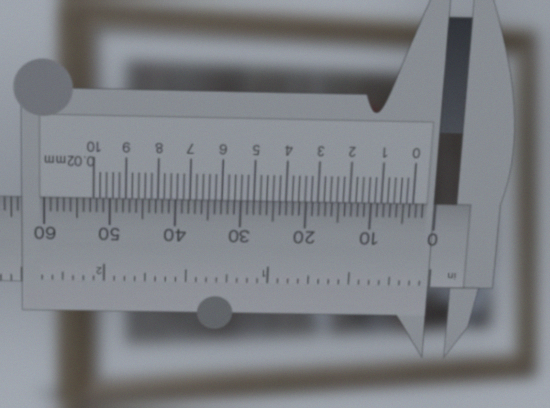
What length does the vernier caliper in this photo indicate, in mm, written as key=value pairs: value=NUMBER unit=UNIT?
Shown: value=3.5 unit=mm
